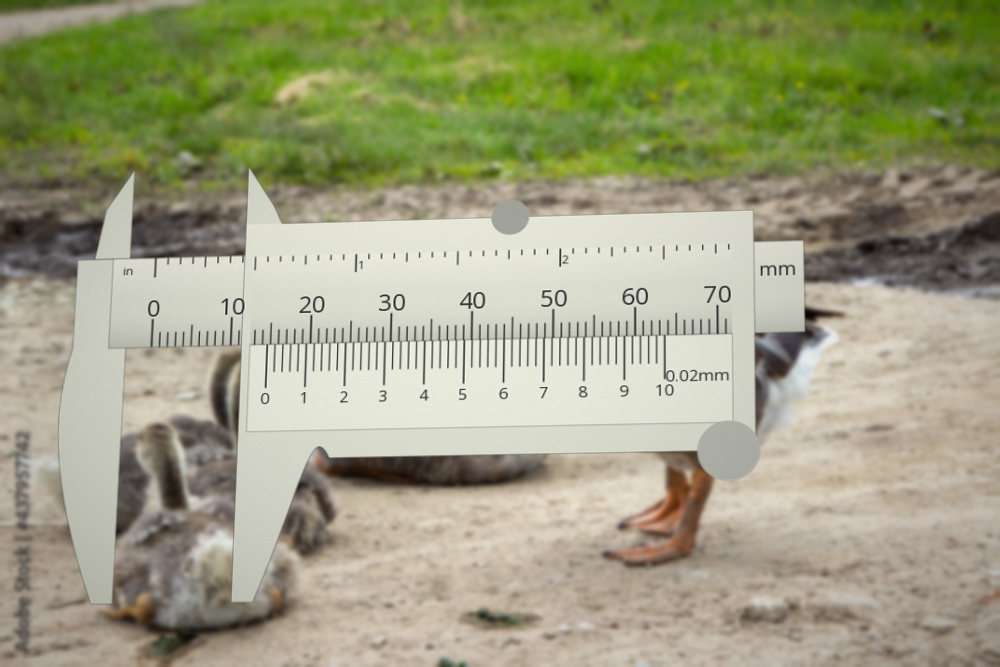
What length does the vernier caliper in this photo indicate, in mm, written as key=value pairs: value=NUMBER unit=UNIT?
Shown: value=14.6 unit=mm
